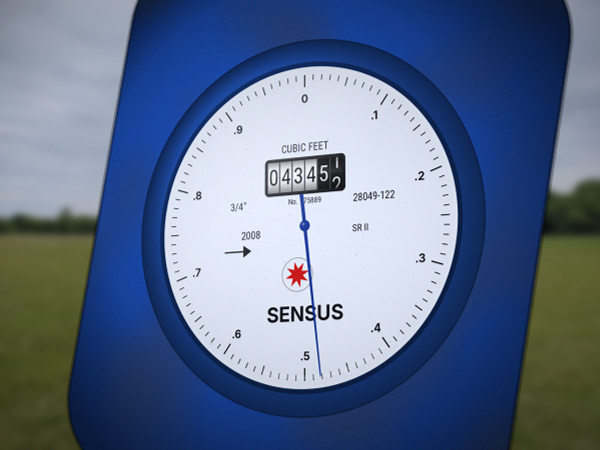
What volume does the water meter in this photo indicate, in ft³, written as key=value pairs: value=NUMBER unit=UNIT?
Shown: value=43451.48 unit=ft³
